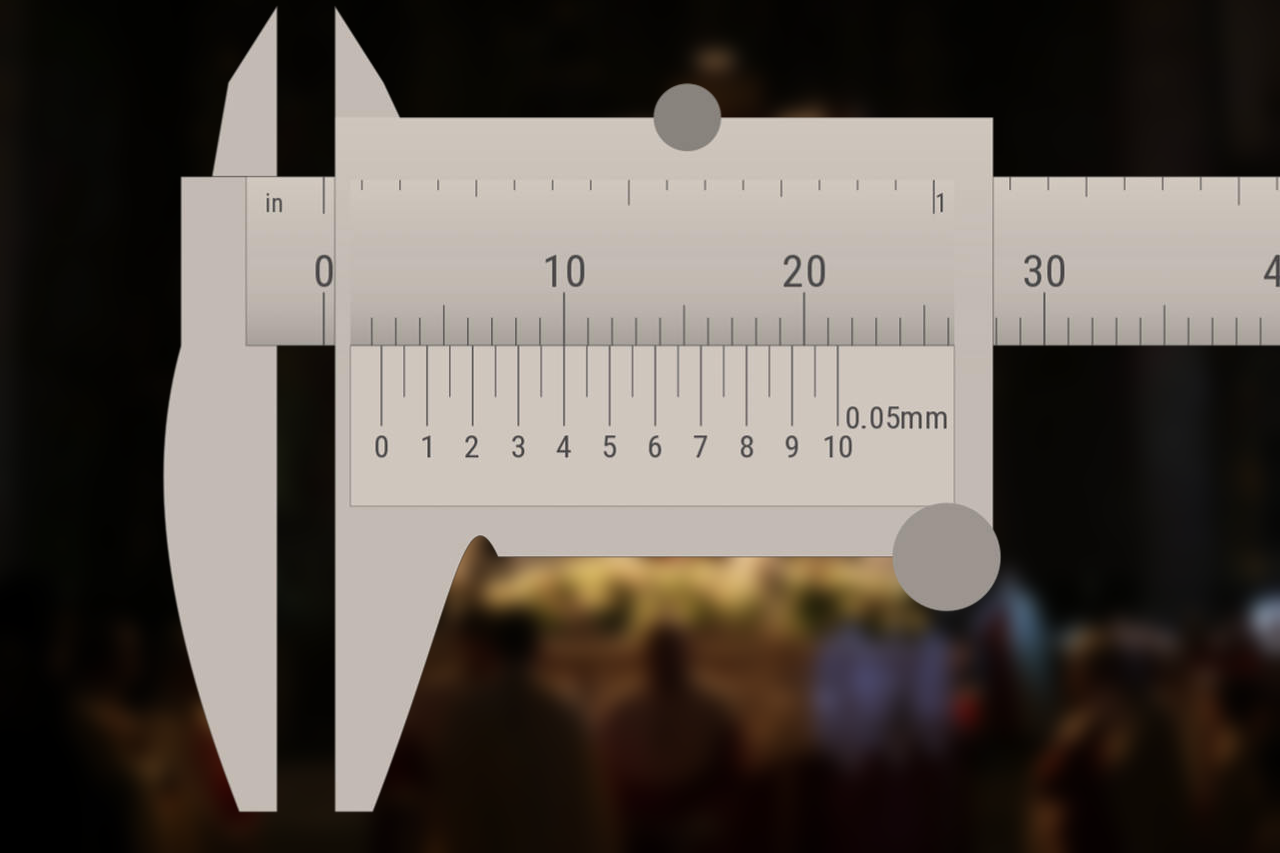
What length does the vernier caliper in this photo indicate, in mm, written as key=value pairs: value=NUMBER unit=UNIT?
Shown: value=2.40 unit=mm
